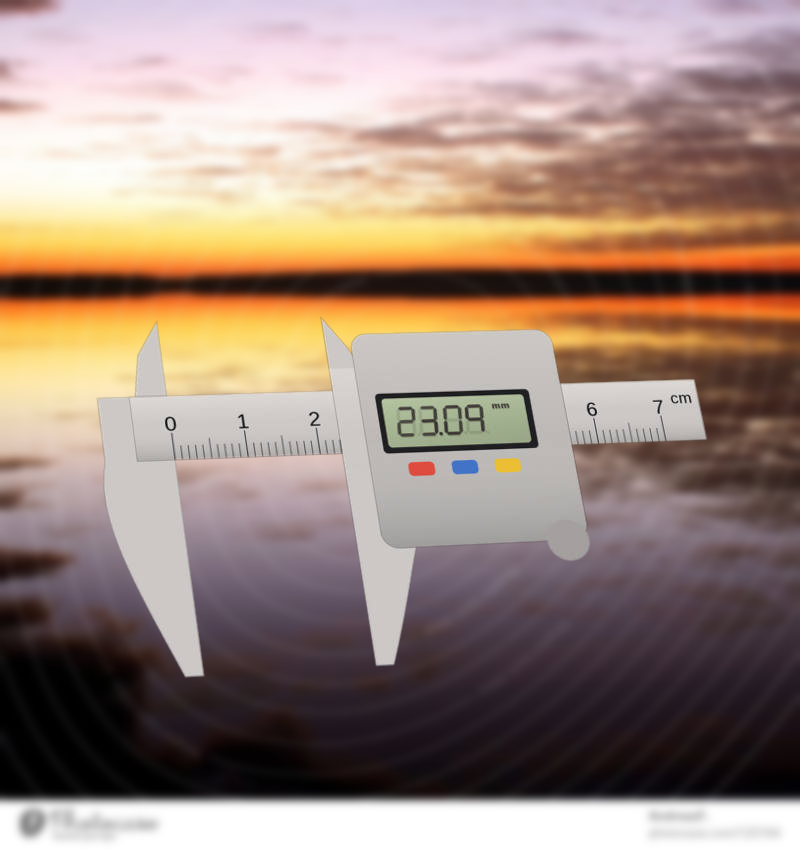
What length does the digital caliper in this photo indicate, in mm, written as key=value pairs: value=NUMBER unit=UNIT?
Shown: value=23.09 unit=mm
